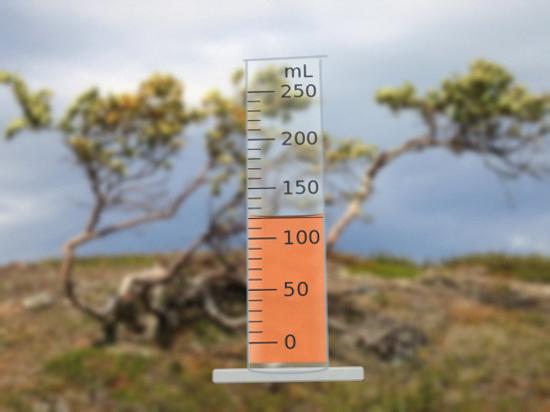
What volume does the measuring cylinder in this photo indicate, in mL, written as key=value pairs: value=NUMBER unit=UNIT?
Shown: value=120 unit=mL
